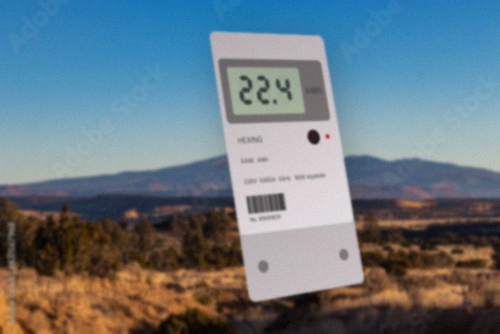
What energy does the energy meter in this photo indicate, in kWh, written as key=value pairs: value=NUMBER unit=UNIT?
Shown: value=22.4 unit=kWh
